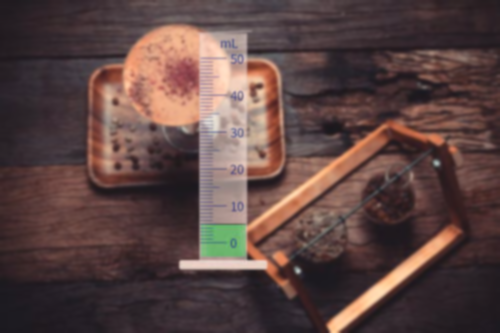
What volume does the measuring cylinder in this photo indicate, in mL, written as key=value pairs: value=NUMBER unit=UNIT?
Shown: value=5 unit=mL
